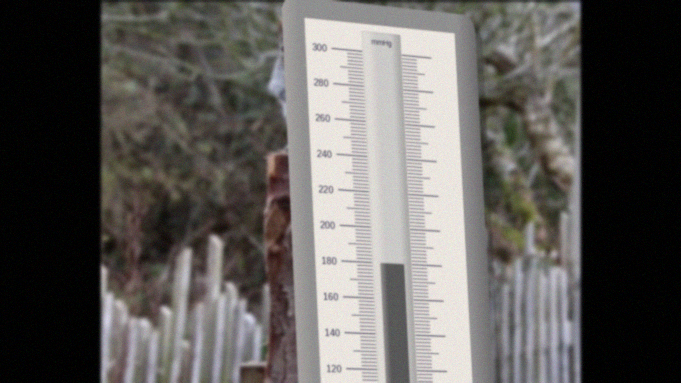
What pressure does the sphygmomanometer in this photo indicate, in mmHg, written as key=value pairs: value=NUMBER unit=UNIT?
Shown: value=180 unit=mmHg
